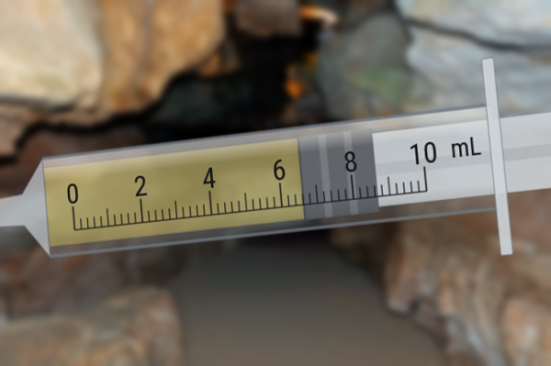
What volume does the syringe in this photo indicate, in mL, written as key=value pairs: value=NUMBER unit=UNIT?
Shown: value=6.6 unit=mL
